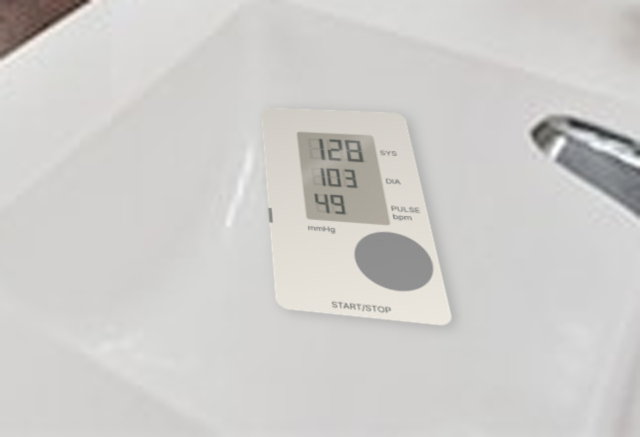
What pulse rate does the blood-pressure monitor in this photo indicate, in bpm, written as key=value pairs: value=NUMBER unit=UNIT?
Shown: value=49 unit=bpm
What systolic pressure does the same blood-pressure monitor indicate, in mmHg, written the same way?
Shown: value=128 unit=mmHg
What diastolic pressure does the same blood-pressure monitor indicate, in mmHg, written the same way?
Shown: value=103 unit=mmHg
